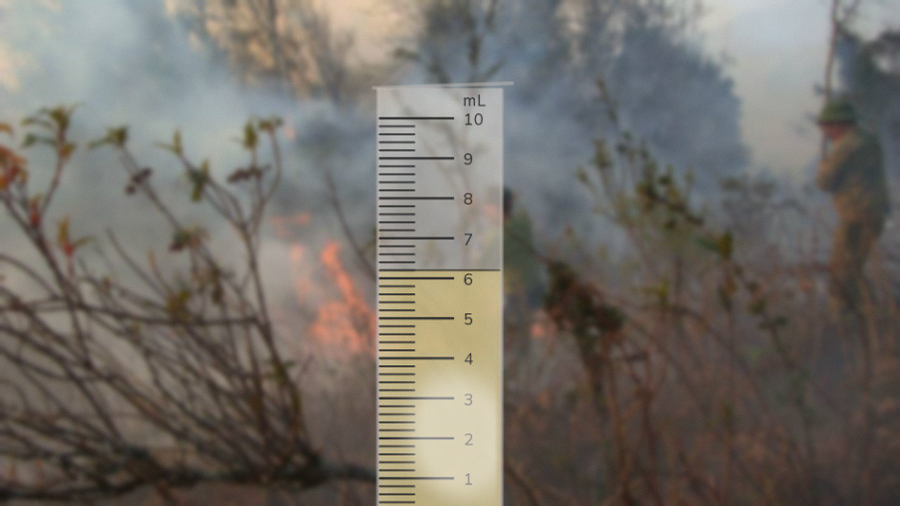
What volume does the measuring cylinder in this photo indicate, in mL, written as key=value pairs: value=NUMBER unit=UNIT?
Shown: value=6.2 unit=mL
